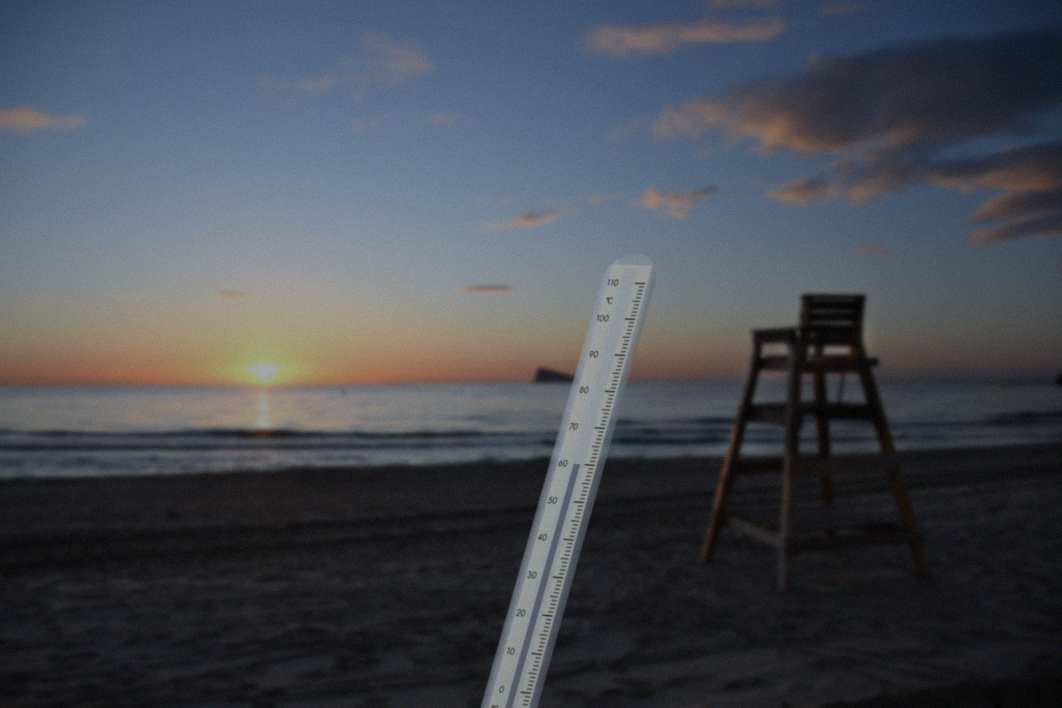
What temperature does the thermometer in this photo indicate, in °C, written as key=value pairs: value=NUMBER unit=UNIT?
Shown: value=60 unit=°C
